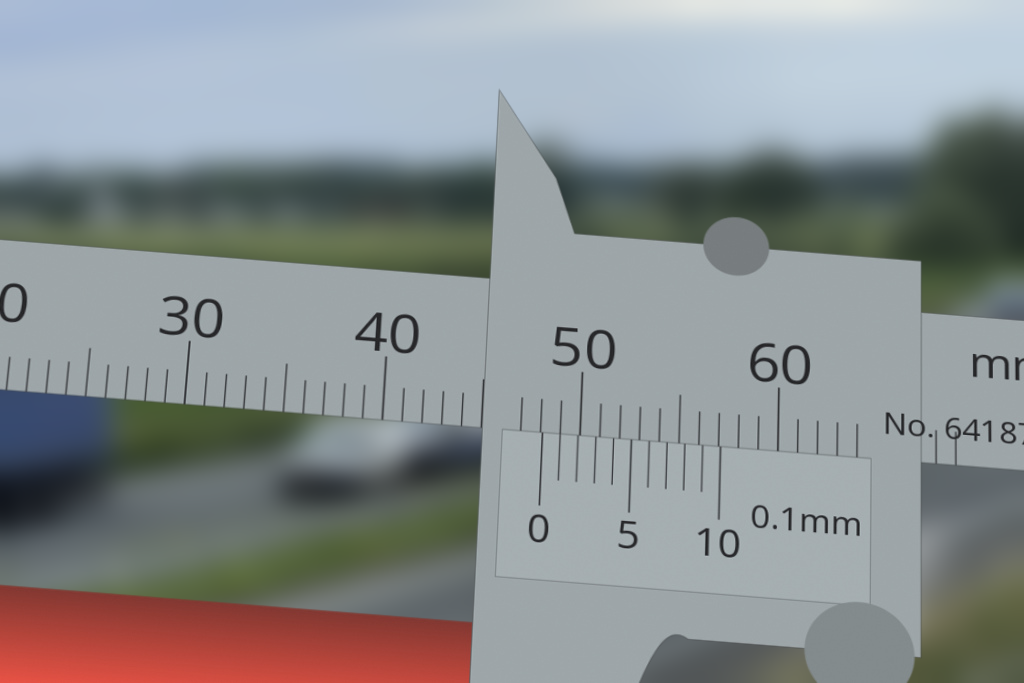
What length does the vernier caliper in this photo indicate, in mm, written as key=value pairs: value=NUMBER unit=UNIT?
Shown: value=48.1 unit=mm
